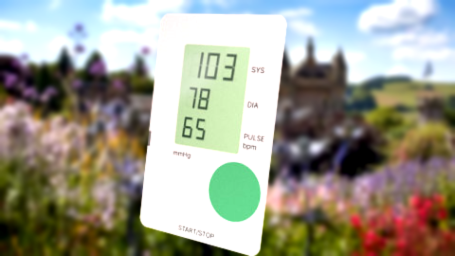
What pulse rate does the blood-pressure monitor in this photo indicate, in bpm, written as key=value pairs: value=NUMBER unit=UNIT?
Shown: value=65 unit=bpm
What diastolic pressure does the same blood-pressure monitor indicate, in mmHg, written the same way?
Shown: value=78 unit=mmHg
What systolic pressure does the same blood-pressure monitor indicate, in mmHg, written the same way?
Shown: value=103 unit=mmHg
